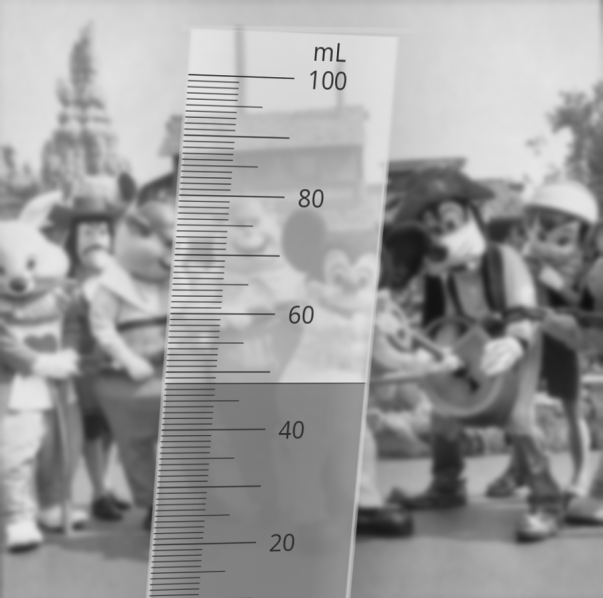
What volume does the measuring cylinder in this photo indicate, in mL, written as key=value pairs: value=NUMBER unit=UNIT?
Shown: value=48 unit=mL
